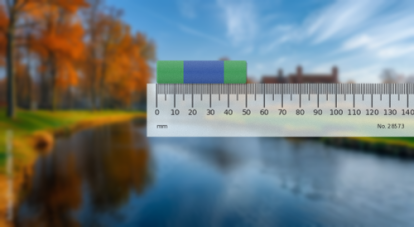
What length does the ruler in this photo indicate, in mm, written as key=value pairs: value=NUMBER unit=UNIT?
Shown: value=50 unit=mm
